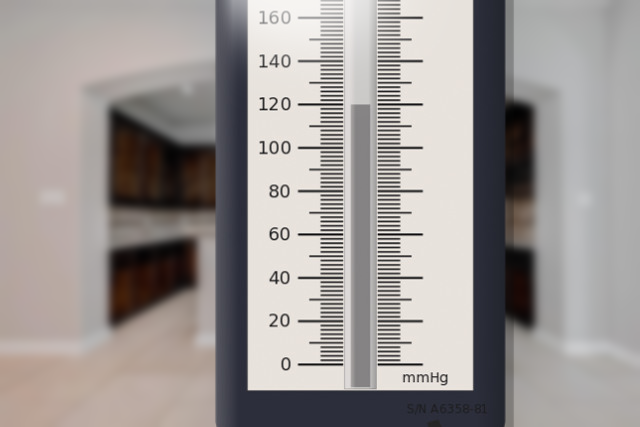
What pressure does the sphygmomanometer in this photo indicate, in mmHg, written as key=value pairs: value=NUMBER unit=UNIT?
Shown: value=120 unit=mmHg
